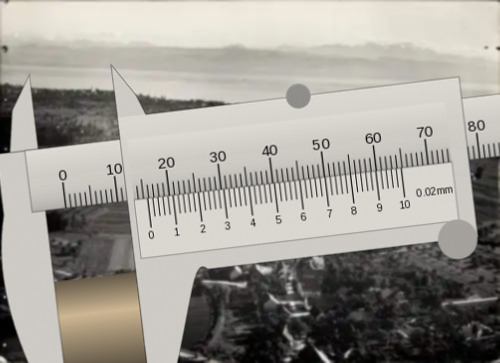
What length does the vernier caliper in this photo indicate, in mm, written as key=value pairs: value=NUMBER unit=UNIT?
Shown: value=15.8 unit=mm
